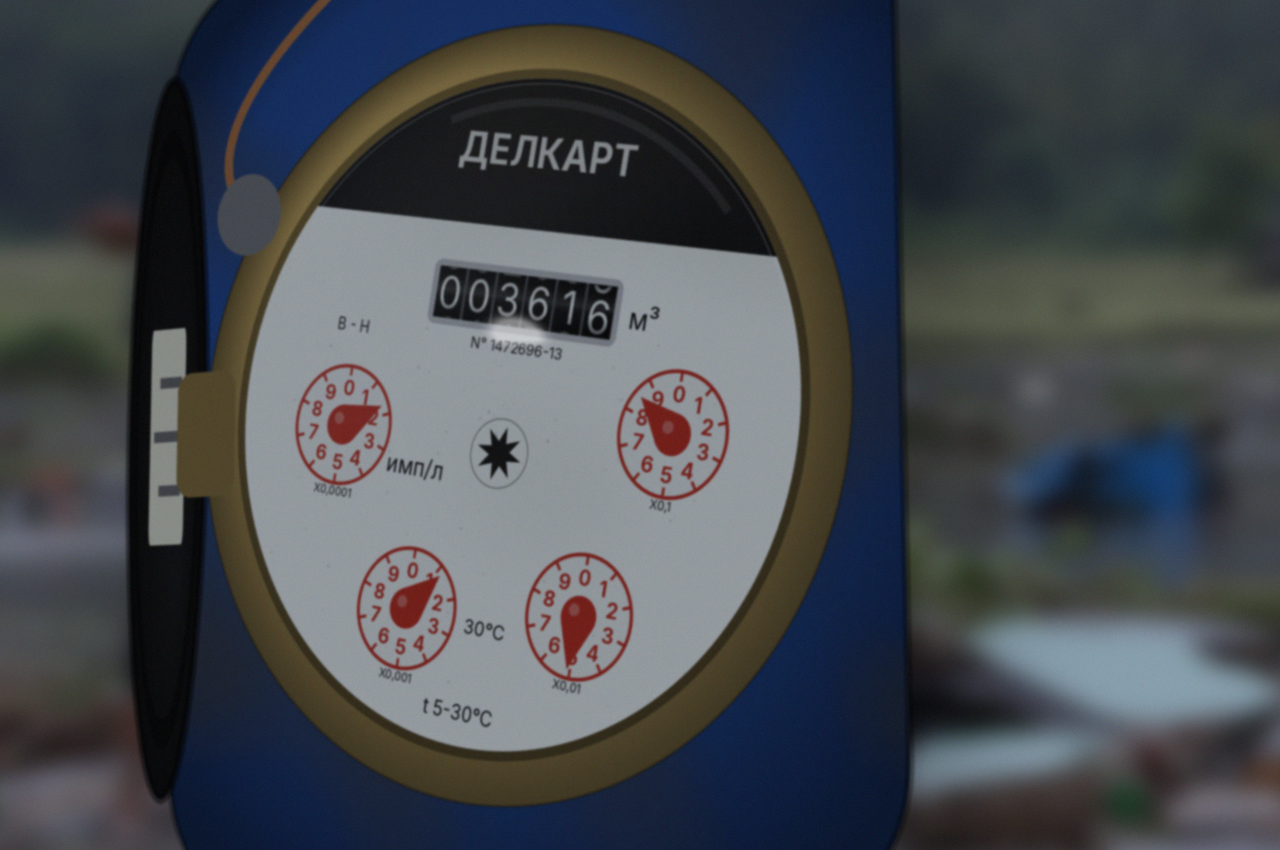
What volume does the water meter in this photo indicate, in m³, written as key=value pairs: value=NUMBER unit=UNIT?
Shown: value=3615.8511 unit=m³
